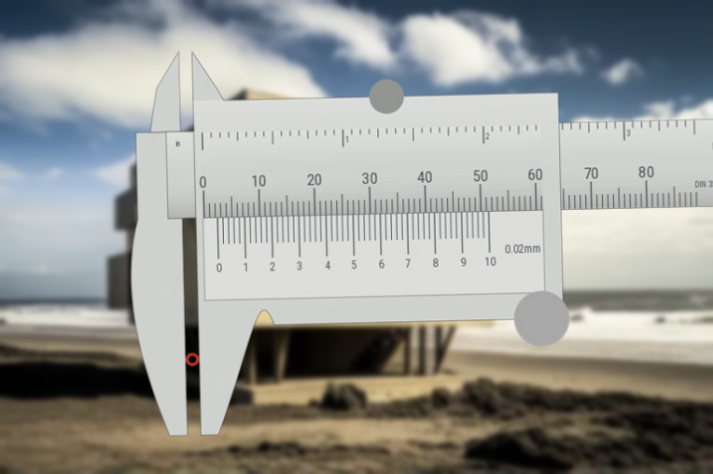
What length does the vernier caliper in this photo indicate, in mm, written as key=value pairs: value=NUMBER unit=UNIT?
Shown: value=2.4 unit=mm
